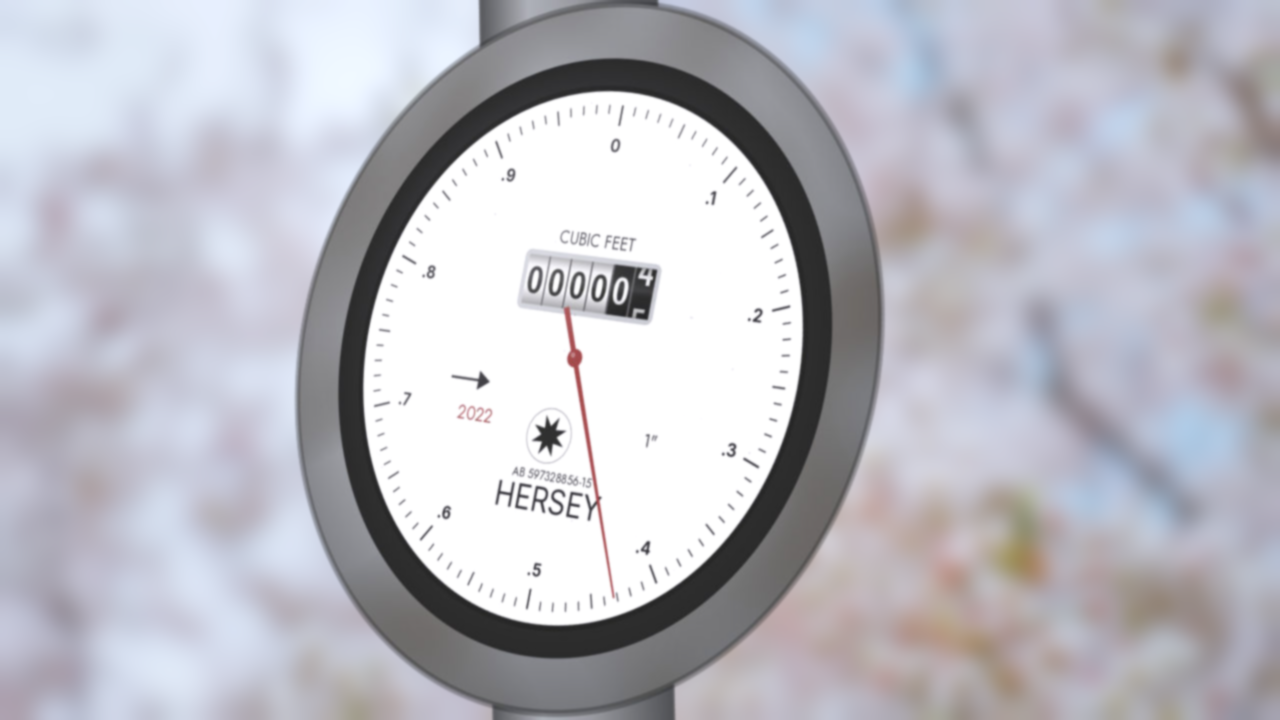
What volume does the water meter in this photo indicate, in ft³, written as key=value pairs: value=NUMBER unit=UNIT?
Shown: value=4.43 unit=ft³
